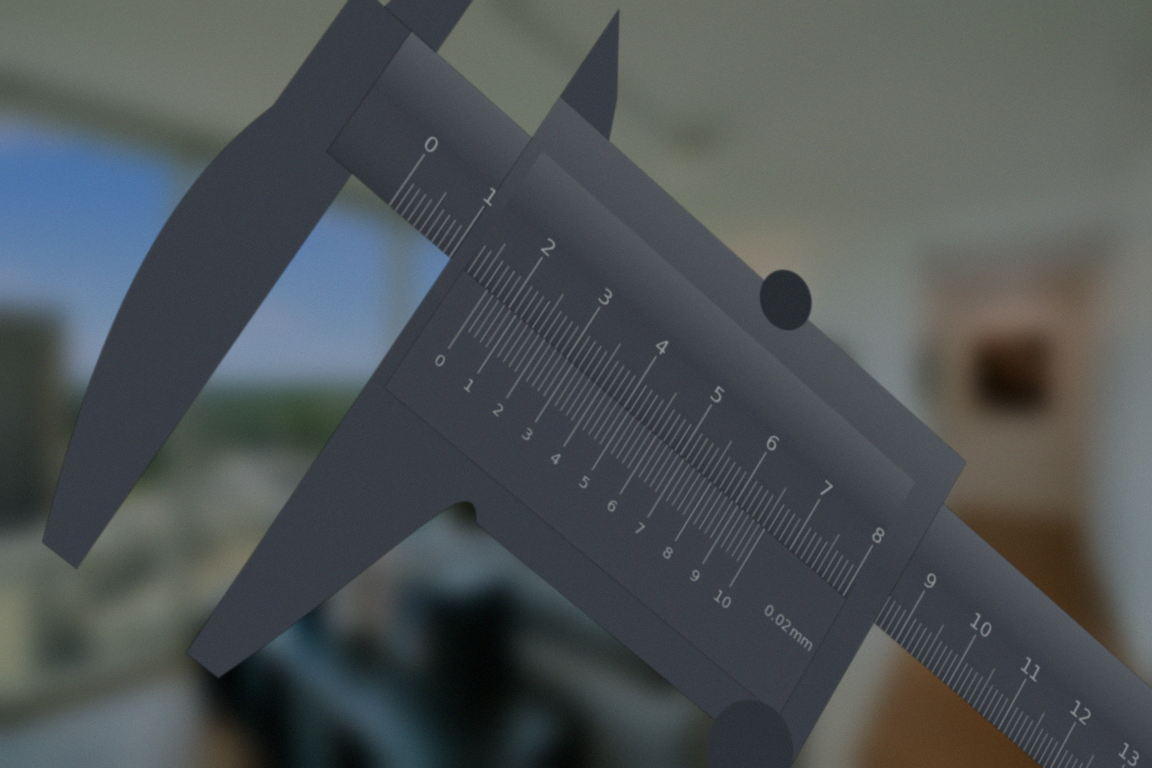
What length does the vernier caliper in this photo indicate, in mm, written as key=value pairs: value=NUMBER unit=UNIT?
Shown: value=16.4 unit=mm
